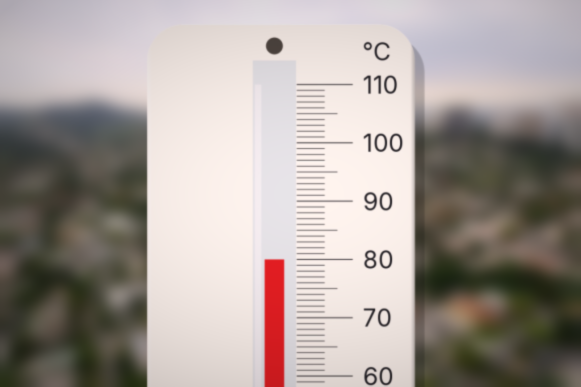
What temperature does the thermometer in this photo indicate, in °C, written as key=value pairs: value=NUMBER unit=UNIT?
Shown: value=80 unit=°C
